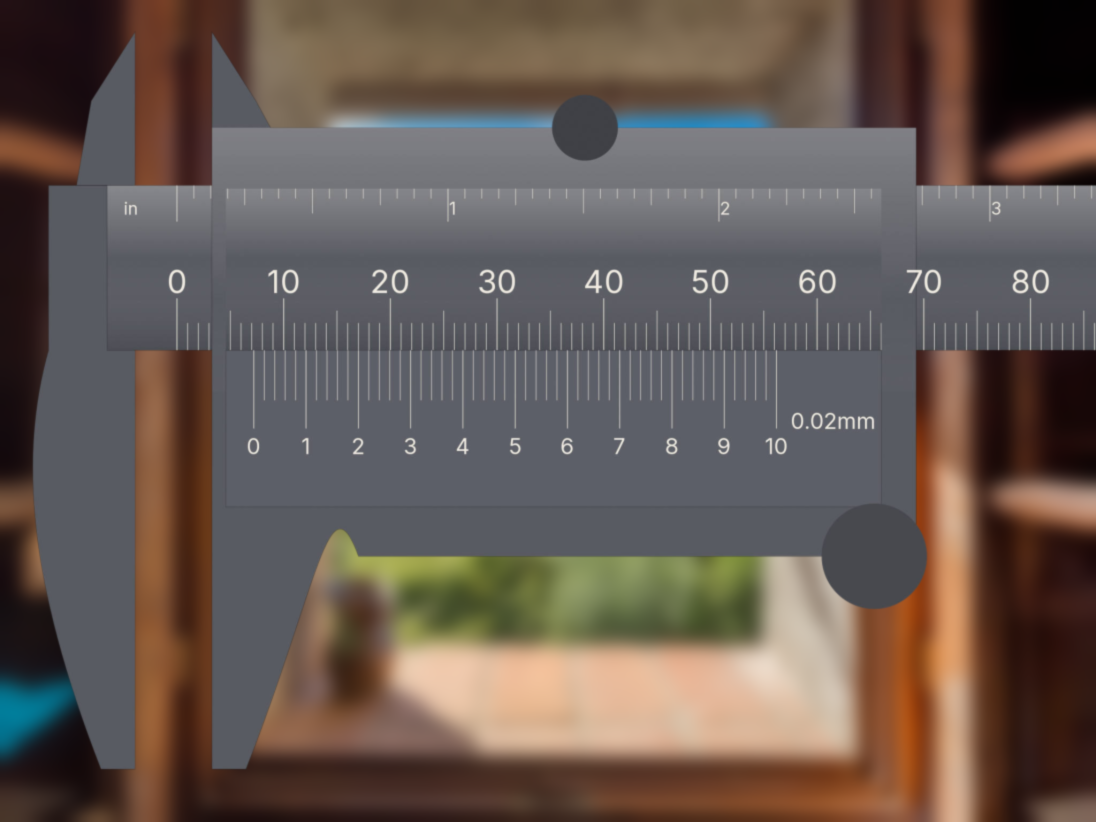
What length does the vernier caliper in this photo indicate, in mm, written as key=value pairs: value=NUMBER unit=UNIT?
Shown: value=7.2 unit=mm
